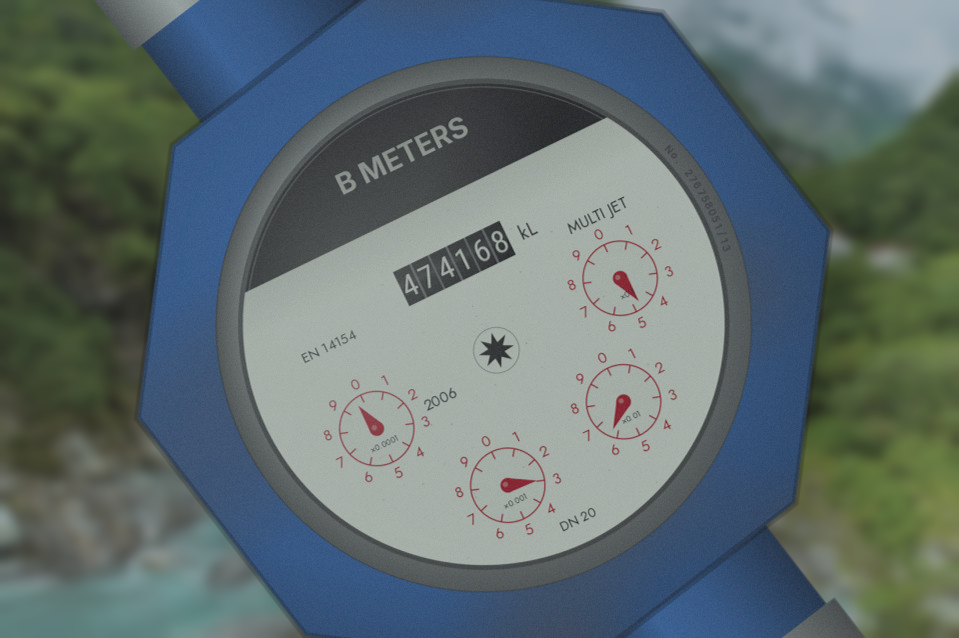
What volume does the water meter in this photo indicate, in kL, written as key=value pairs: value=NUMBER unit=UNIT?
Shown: value=474168.4629 unit=kL
